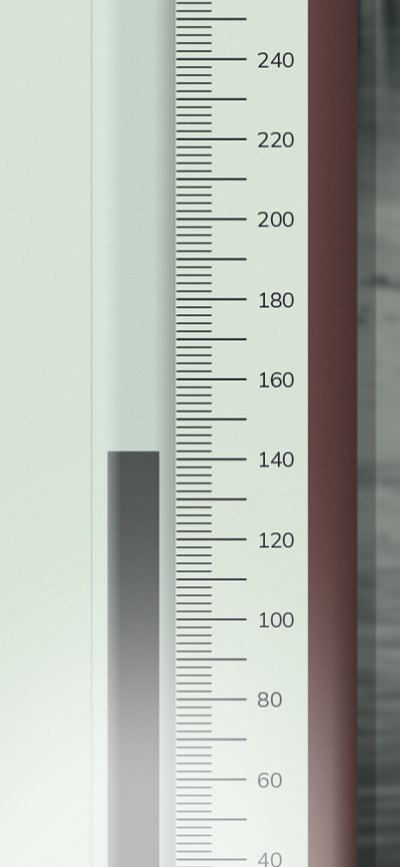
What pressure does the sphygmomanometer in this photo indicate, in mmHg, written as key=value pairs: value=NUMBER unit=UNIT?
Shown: value=142 unit=mmHg
